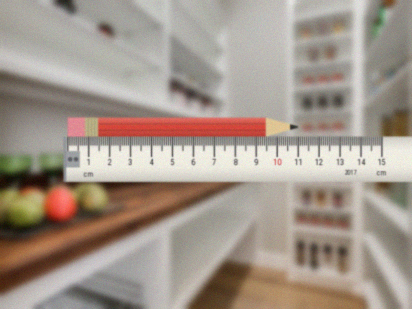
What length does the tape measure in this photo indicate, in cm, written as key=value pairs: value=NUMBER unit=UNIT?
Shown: value=11 unit=cm
